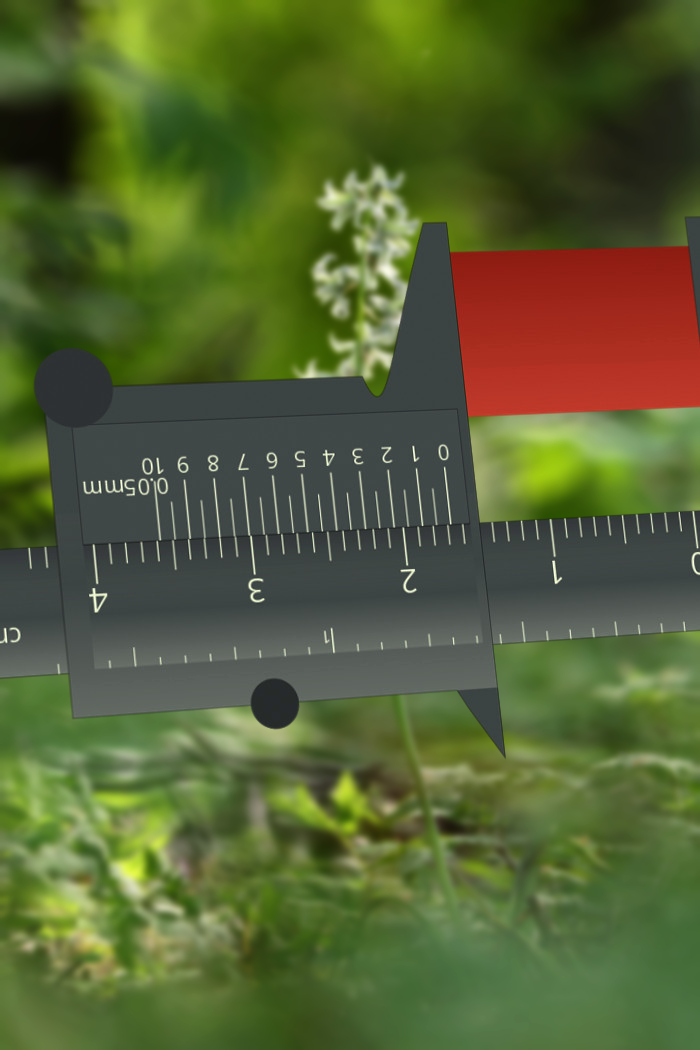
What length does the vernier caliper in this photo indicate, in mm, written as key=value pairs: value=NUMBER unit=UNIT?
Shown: value=16.8 unit=mm
